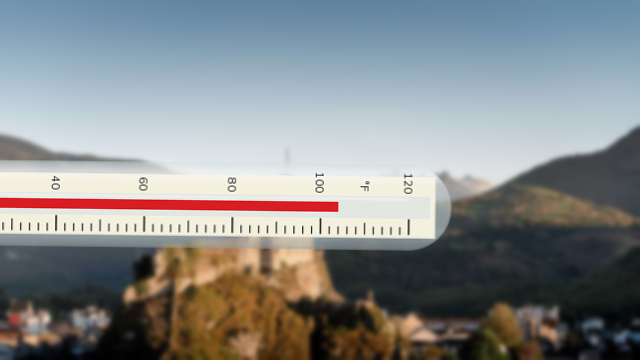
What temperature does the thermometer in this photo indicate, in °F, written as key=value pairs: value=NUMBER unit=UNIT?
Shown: value=104 unit=°F
